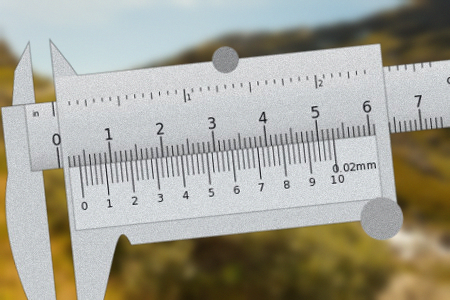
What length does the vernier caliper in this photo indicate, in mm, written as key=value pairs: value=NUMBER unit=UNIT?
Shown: value=4.0 unit=mm
